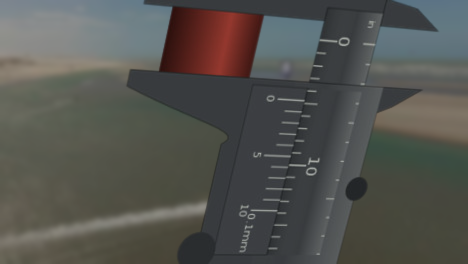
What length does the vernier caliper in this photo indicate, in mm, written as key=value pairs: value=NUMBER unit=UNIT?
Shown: value=4.8 unit=mm
